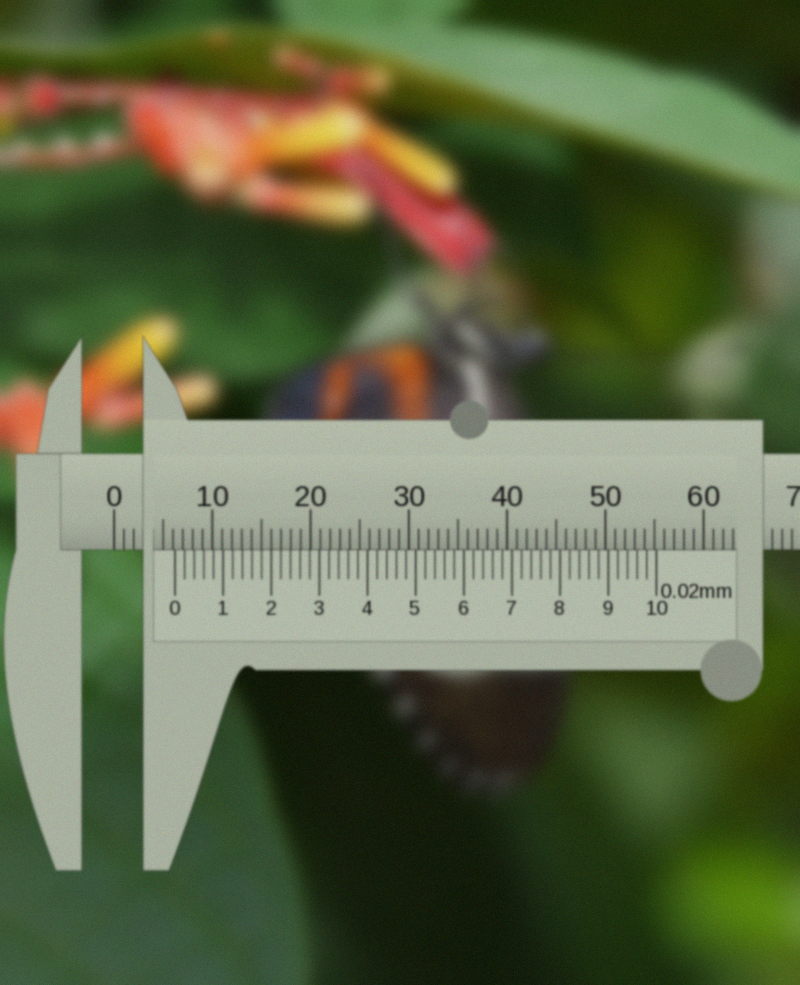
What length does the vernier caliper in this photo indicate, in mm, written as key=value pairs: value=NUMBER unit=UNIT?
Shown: value=6.2 unit=mm
